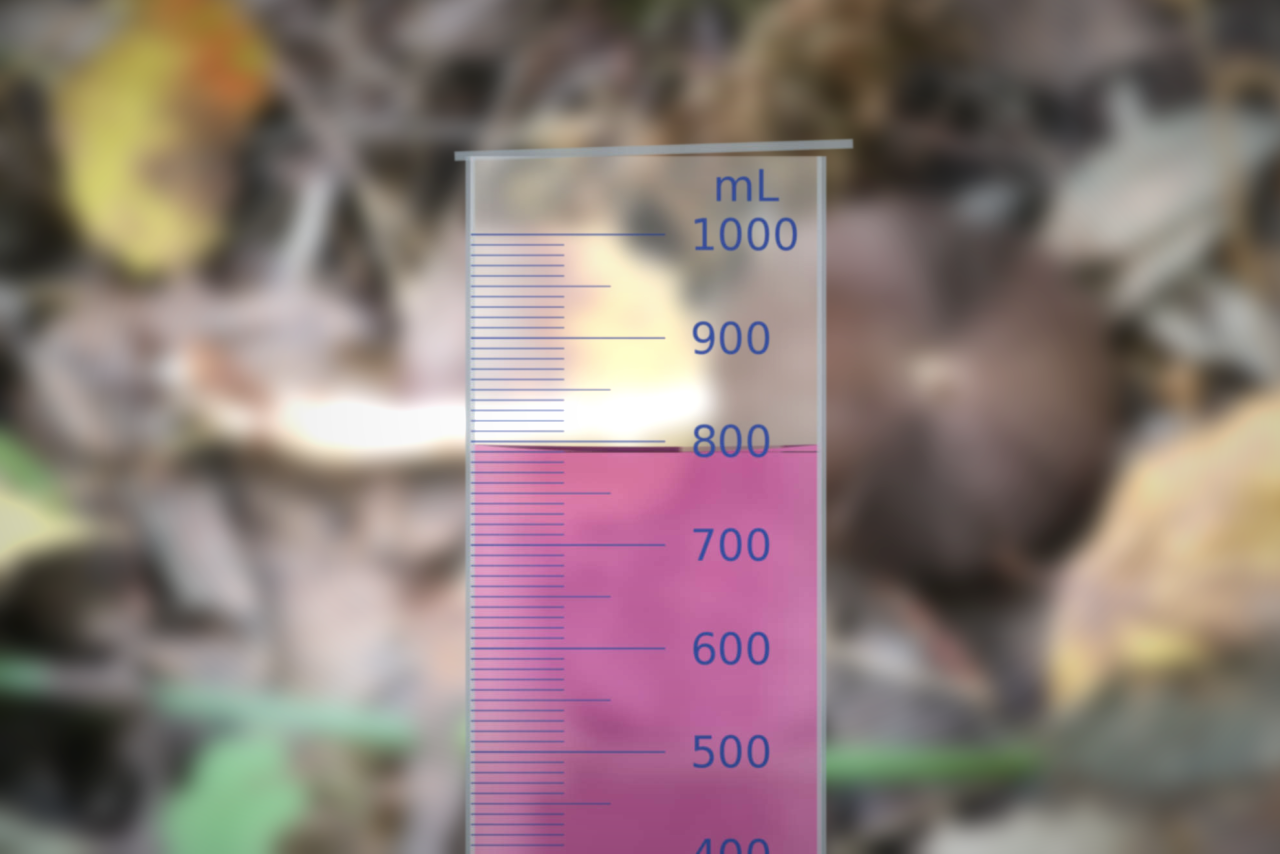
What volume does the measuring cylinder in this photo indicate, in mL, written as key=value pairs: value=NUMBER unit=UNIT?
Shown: value=790 unit=mL
